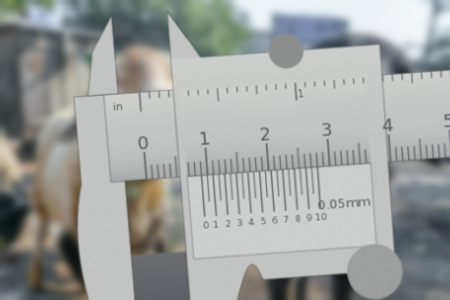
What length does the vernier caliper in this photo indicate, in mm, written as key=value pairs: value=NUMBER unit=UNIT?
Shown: value=9.0 unit=mm
